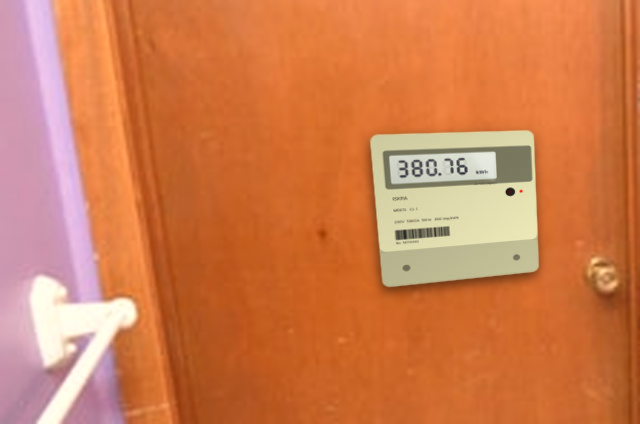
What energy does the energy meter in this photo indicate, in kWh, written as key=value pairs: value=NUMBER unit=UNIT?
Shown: value=380.76 unit=kWh
